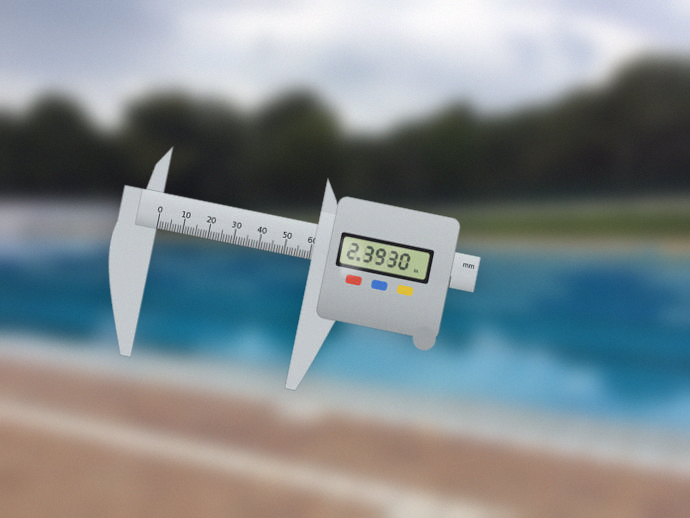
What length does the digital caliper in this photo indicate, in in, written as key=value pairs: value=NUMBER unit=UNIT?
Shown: value=2.3930 unit=in
